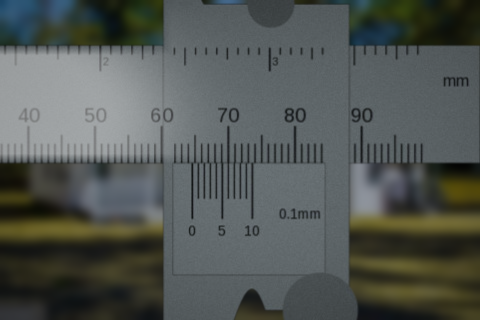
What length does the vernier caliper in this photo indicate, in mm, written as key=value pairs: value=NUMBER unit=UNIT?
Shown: value=64.6 unit=mm
